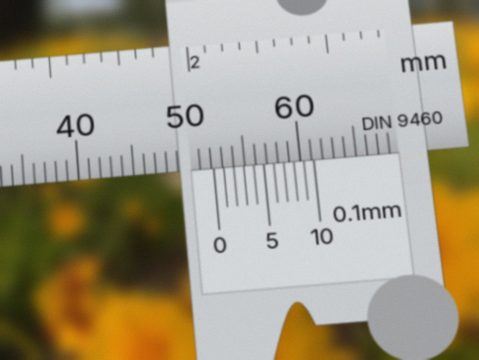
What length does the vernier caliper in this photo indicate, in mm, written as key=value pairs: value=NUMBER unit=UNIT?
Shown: value=52.2 unit=mm
